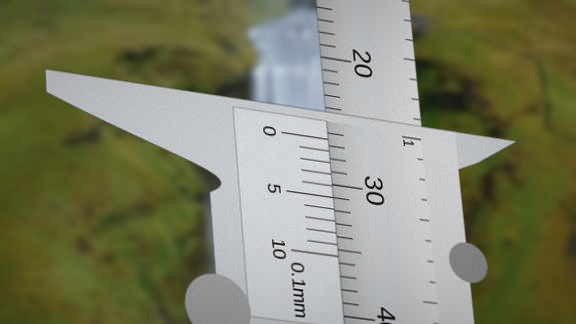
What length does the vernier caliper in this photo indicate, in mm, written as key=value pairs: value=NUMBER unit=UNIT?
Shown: value=26.5 unit=mm
